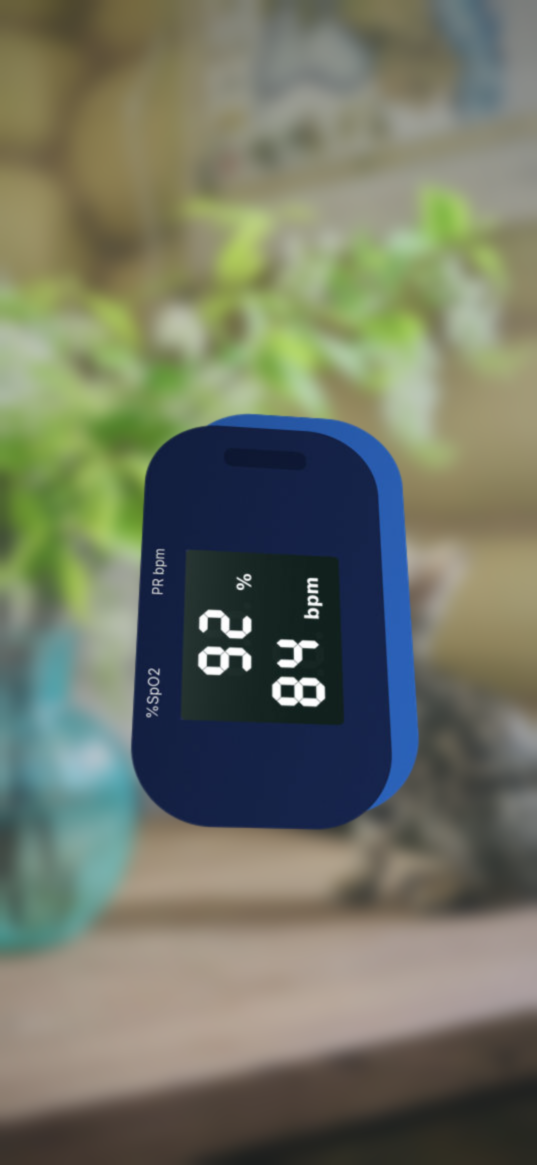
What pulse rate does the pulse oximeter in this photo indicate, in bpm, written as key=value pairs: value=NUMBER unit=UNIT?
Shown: value=84 unit=bpm
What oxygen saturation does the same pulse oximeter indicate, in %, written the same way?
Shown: value=92 unit=%
